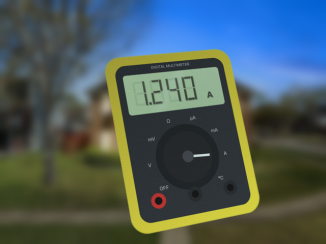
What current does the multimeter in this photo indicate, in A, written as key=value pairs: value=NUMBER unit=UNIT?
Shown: value=1.240 unit=A
